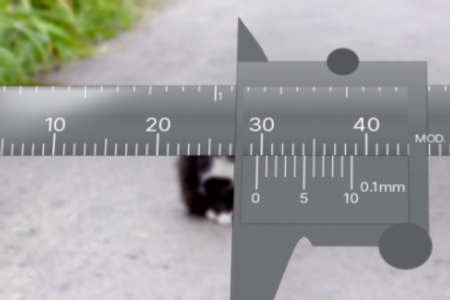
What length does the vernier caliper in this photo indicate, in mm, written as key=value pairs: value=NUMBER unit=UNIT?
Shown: value=29.6 unit=mm
